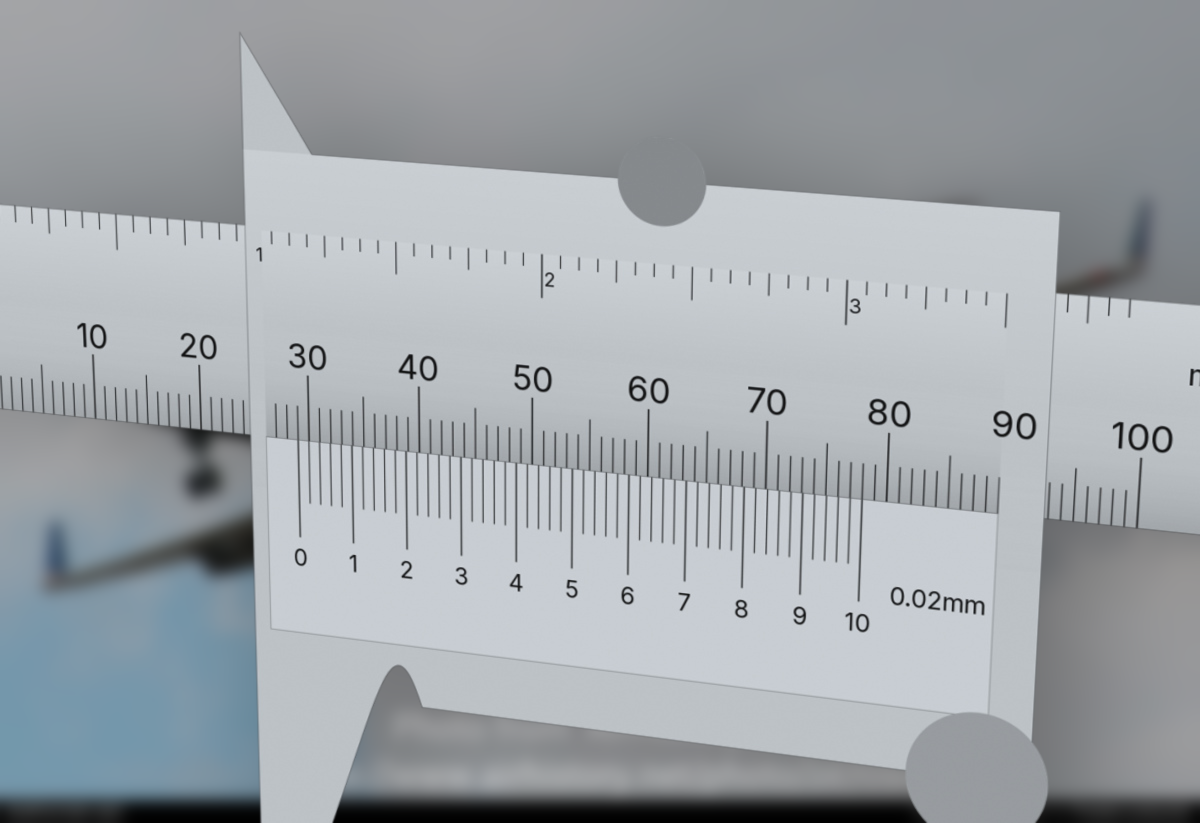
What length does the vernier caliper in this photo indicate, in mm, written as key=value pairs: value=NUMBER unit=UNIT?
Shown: value=29.0 unit=mm
